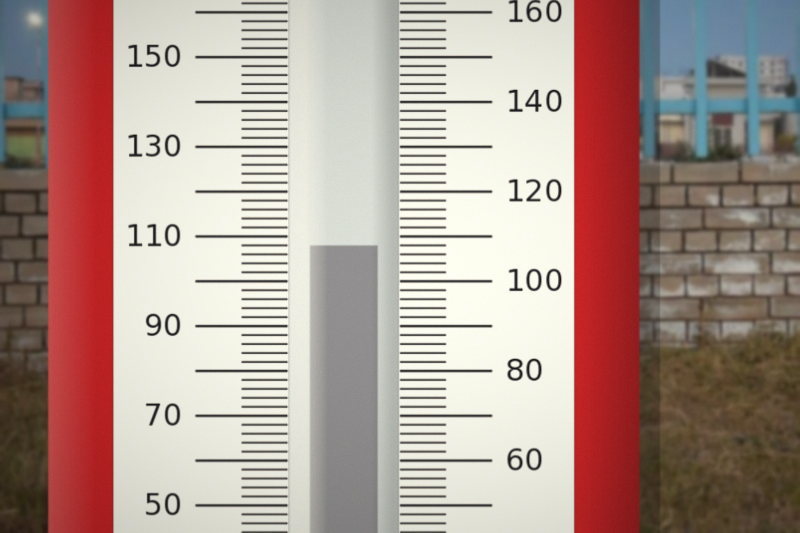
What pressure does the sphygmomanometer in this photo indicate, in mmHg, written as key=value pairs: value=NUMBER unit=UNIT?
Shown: value=108 unit=mmHg
